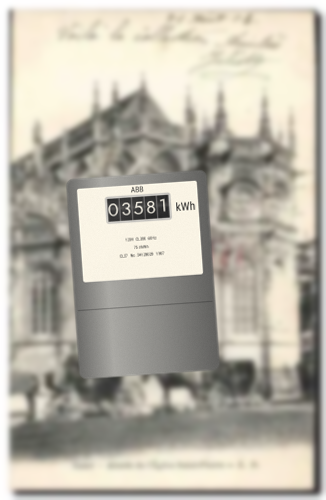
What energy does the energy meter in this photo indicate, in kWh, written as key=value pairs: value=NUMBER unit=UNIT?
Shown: value=3581 unit=kWh
